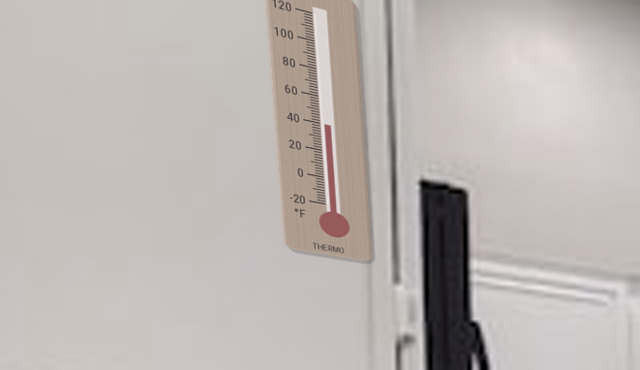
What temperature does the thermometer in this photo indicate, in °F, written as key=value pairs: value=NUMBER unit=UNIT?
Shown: value=40 unit=°F
